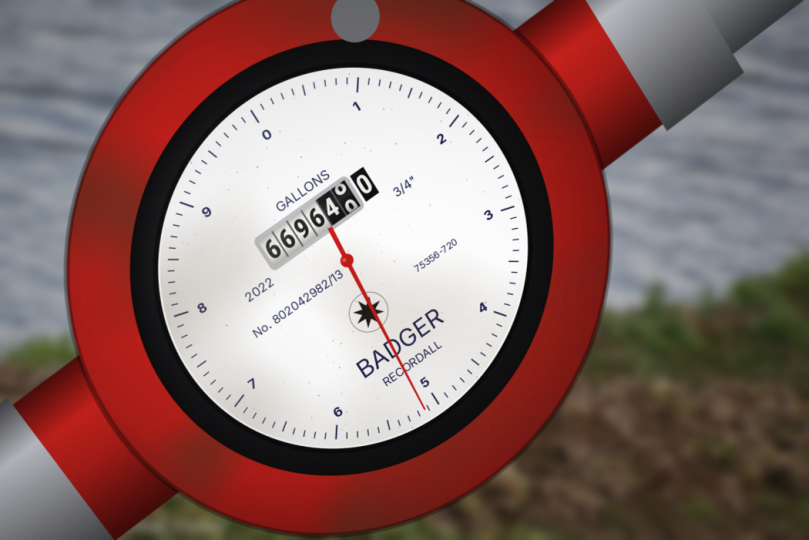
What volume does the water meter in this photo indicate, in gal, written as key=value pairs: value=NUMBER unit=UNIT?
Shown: value=6696485.1 unit=gal
